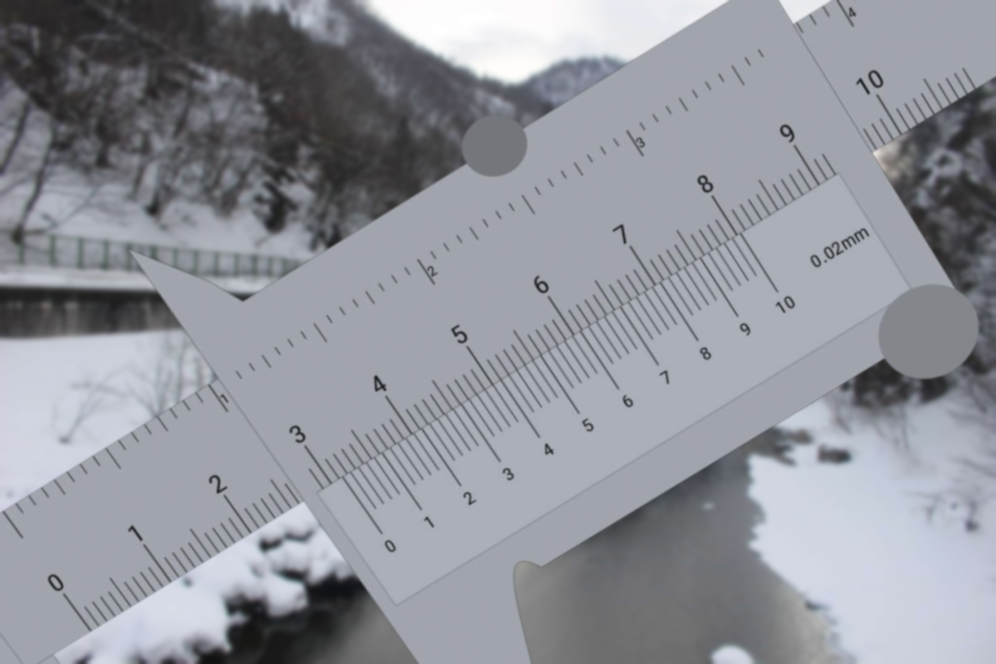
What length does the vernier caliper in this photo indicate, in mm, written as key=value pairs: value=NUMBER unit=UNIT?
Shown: value=31.4 unit=mm
